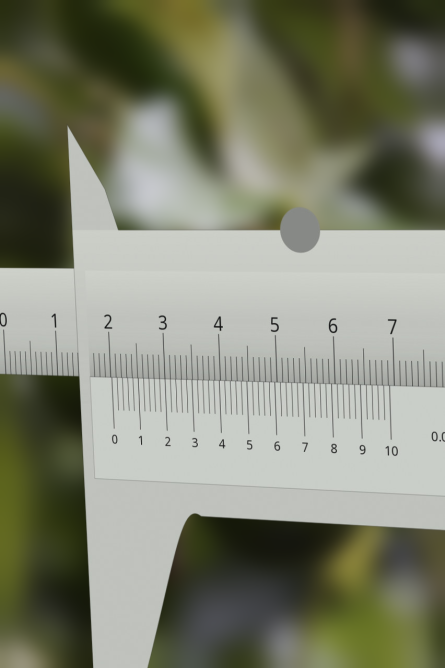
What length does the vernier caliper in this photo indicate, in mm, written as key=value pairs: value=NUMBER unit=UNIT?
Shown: value=20.2 unit=mm
